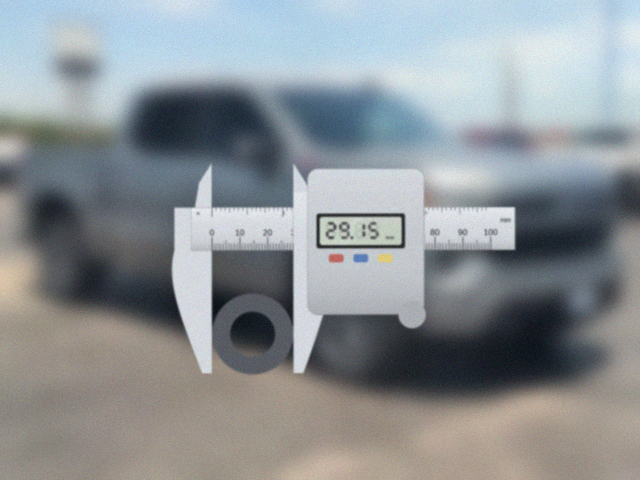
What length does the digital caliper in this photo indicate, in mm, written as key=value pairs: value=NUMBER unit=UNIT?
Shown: value=29.15 unit=mm
